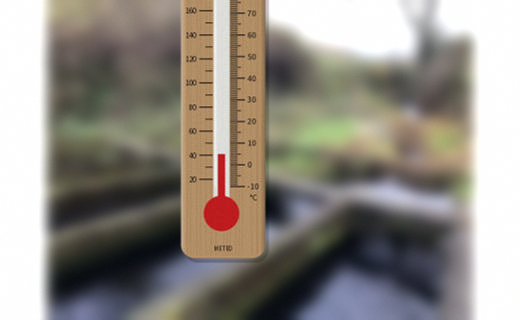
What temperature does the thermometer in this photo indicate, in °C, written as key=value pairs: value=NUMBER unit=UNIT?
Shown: value=5 unit=°C
